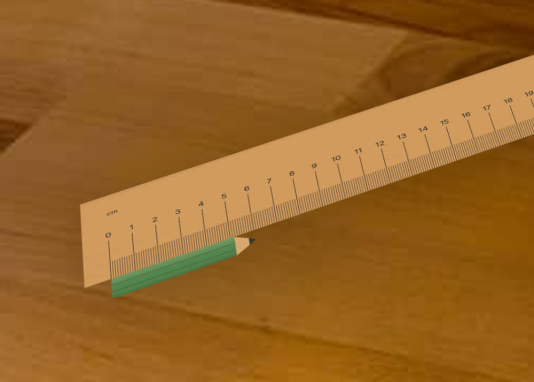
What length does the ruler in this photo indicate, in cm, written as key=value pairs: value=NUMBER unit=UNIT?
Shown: value=6 unit=cm
